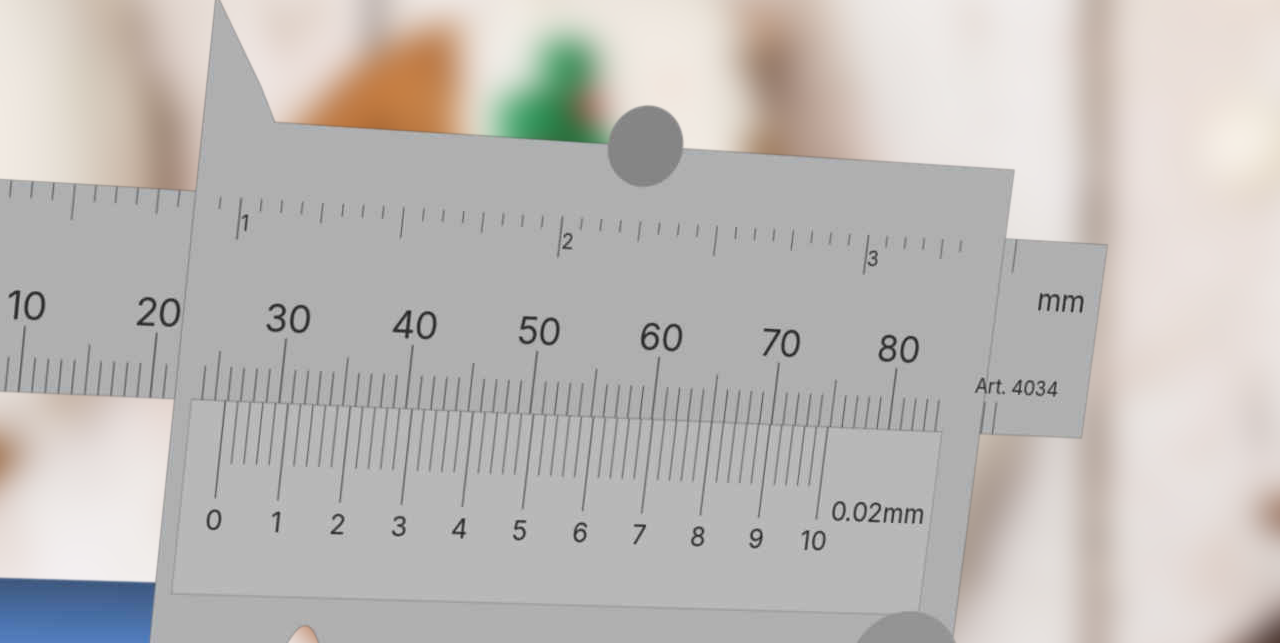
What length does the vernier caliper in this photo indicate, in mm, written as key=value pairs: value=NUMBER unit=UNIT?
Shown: value=25.8 unit=mm
